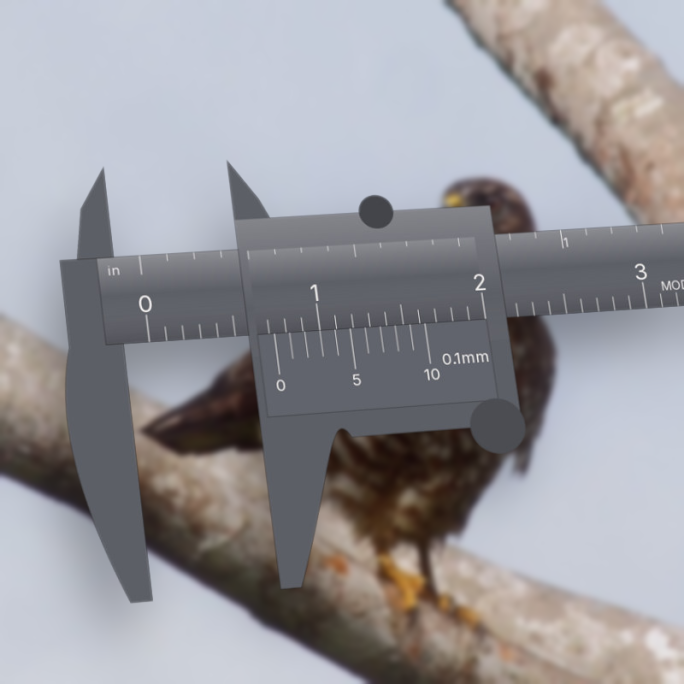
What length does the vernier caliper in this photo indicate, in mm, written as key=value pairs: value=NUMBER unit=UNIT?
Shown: value=7.3 unit=mm
